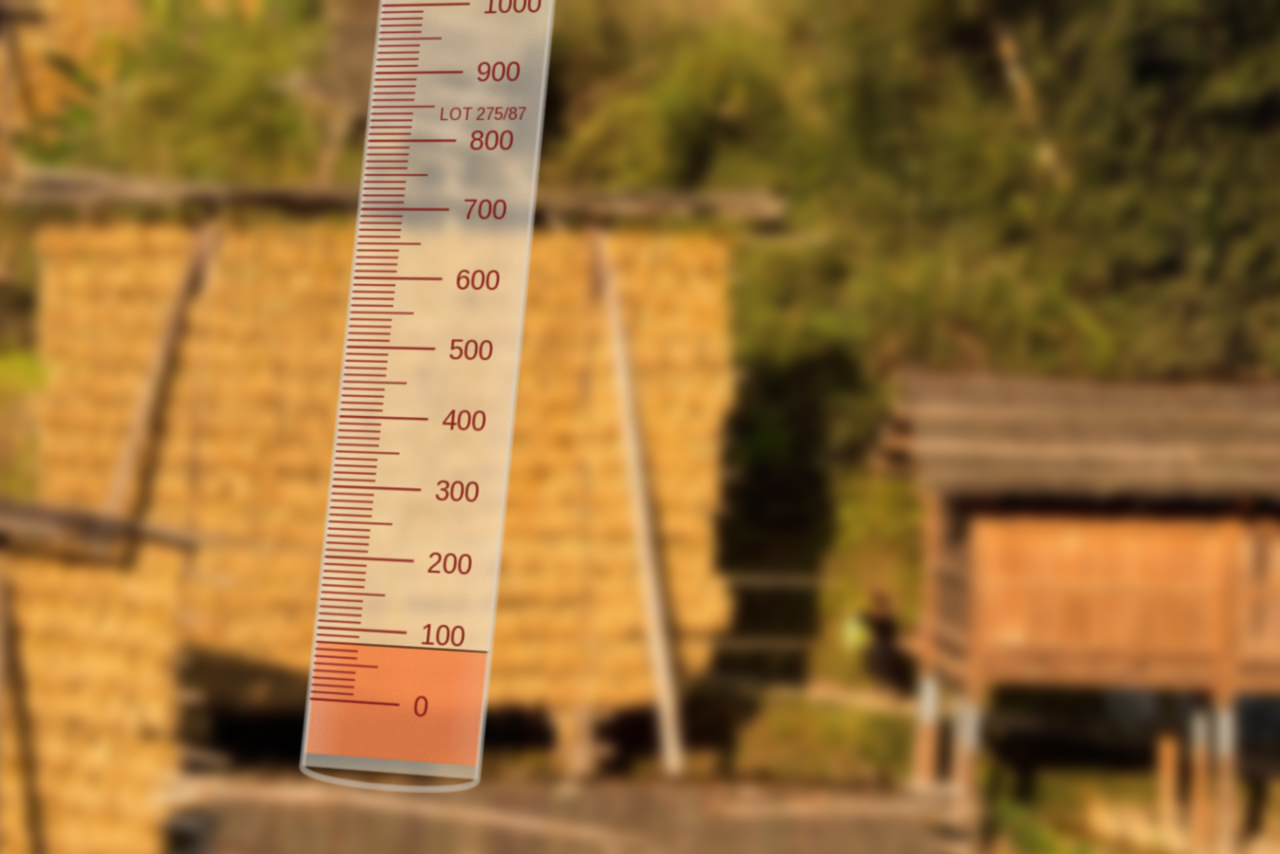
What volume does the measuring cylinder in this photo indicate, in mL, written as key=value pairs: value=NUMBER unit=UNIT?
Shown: value=80 unit=mL
